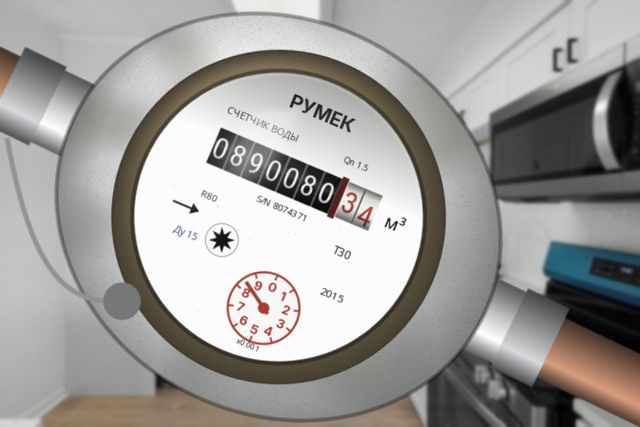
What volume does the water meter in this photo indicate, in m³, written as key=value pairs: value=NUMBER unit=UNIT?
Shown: value=890080.338 unit=m³
